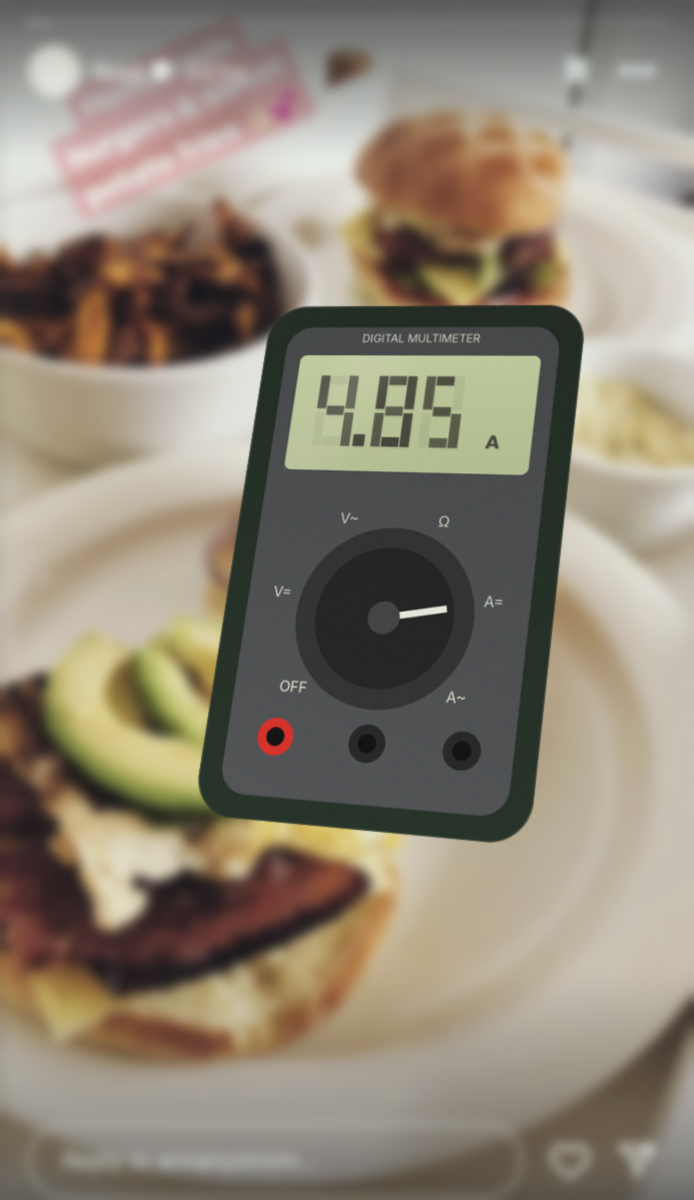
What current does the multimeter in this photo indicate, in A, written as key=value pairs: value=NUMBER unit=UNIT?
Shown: value=4.85 unit=A
